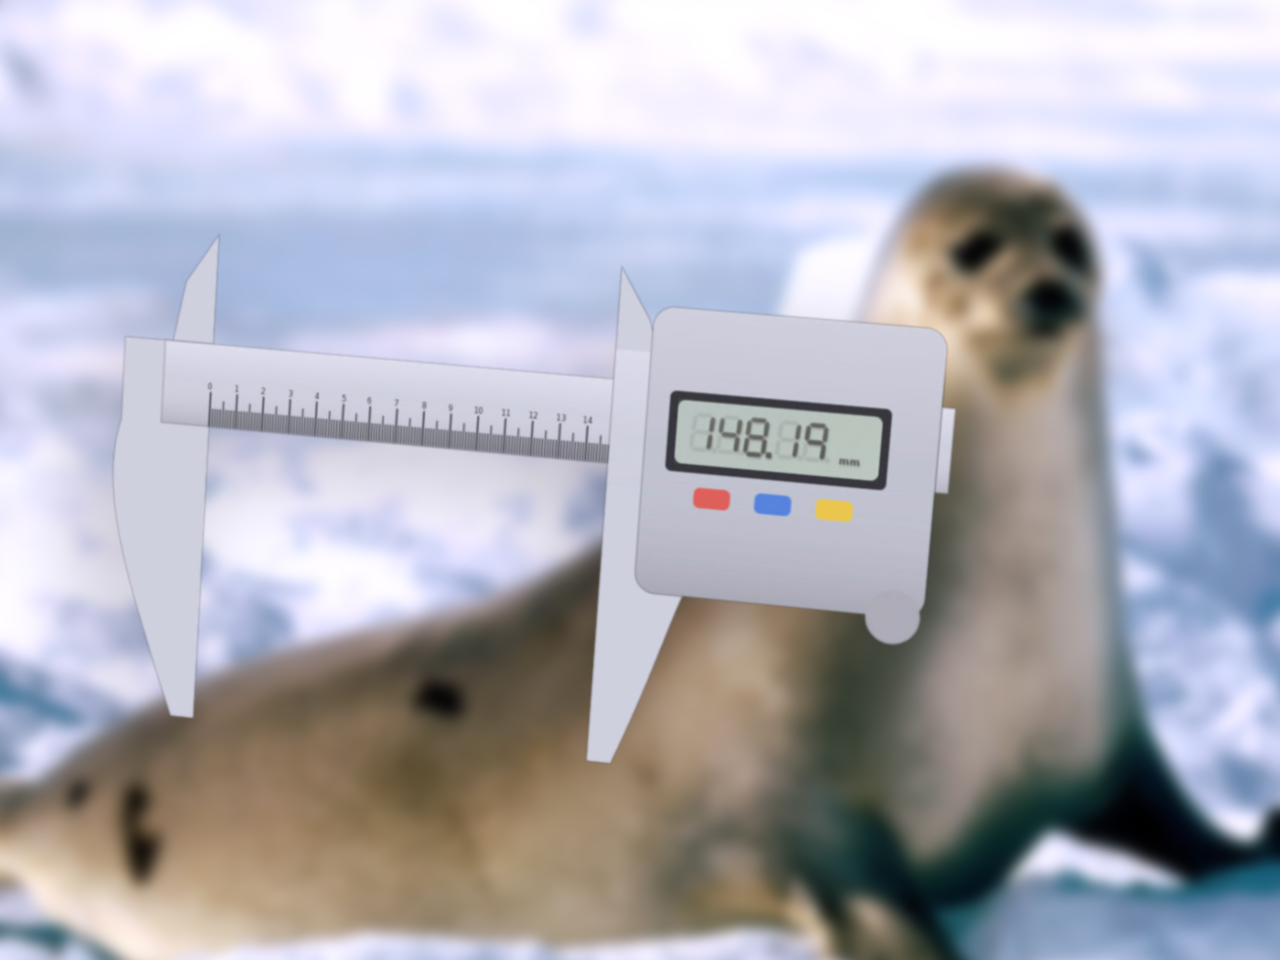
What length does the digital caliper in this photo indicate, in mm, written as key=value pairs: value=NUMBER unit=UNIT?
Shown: value=148.19 unit=mm
